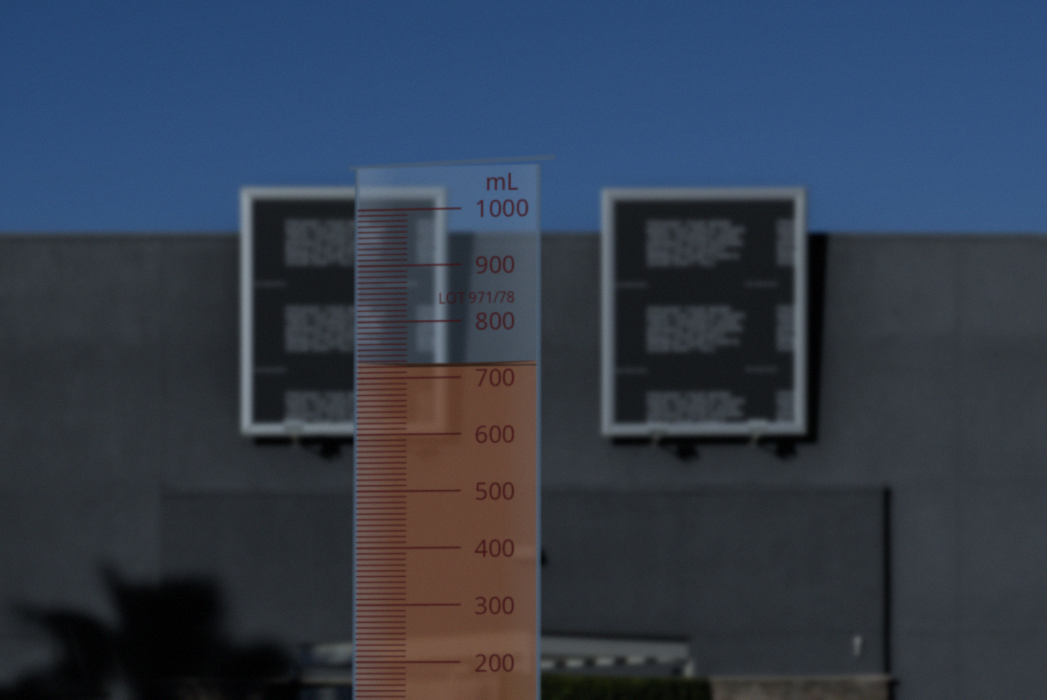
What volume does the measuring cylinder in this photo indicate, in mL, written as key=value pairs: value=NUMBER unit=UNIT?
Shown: value=720 unit=mL
